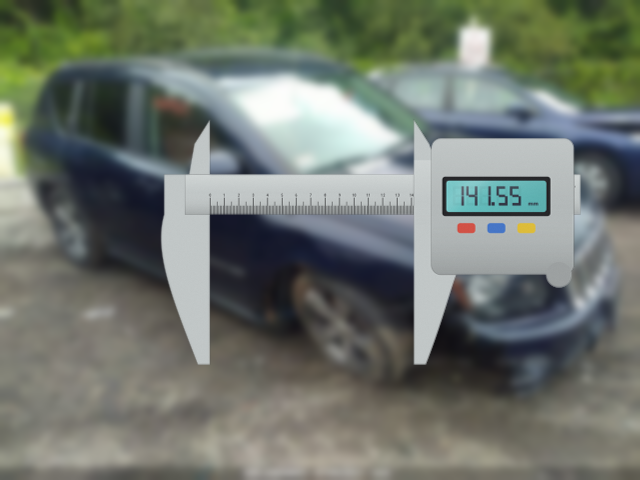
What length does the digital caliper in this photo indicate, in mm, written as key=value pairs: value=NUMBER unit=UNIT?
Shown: value=141.55 unit=mm
